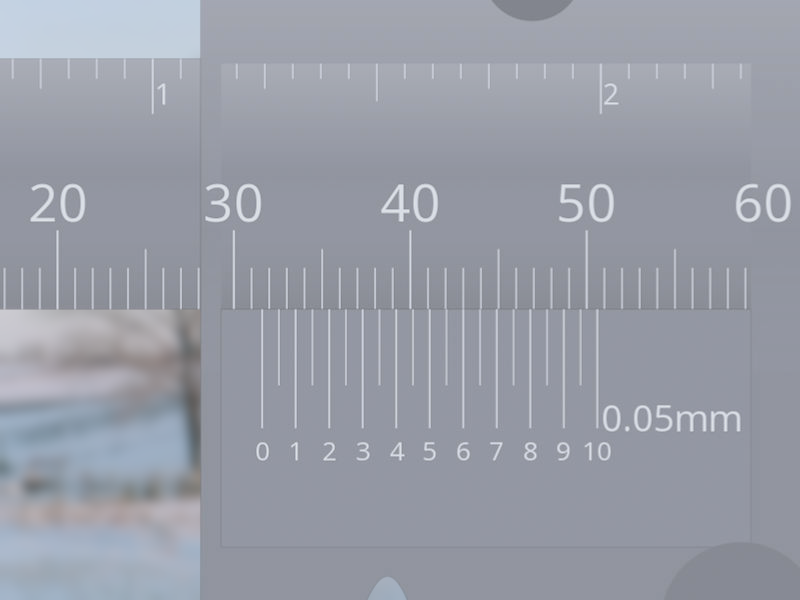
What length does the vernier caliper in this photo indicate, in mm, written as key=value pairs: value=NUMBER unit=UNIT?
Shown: value=31.6 unit=mm
